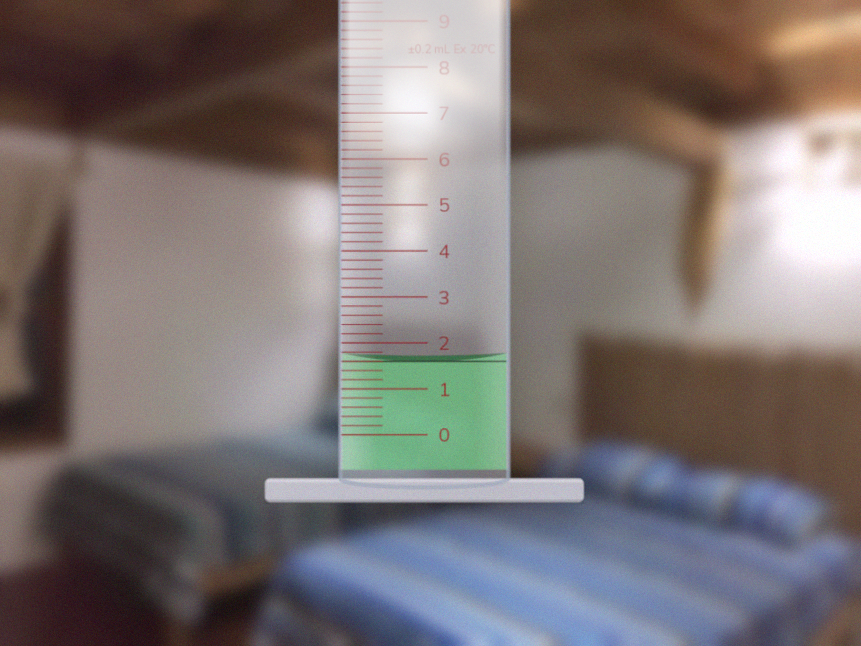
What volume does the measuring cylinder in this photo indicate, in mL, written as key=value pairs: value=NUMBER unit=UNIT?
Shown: value=1.6 unit=mL
